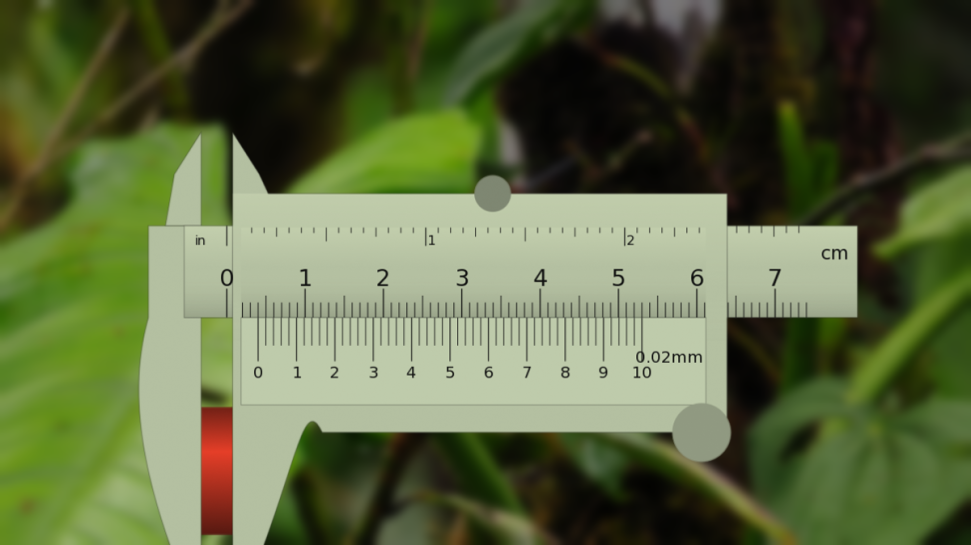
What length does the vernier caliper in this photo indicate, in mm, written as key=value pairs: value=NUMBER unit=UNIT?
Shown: value=4.0 unit=mm
